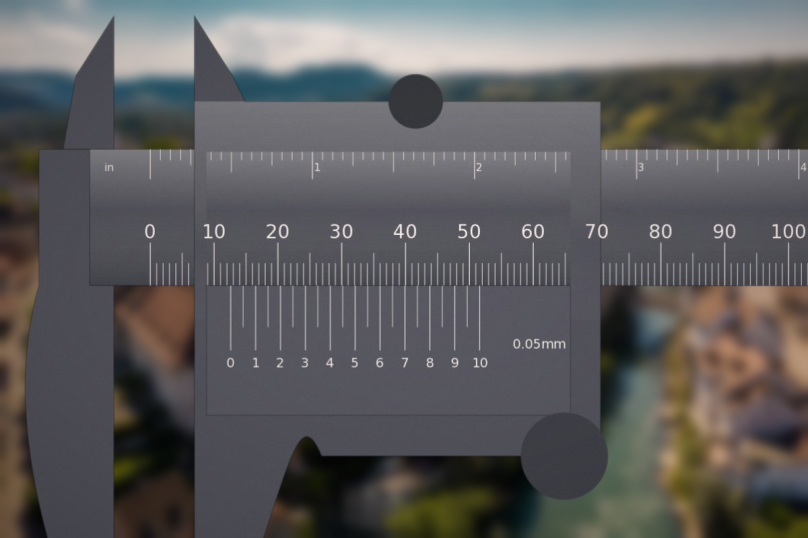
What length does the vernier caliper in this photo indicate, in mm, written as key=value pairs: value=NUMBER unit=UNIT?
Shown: value=12.6 unit=mm
